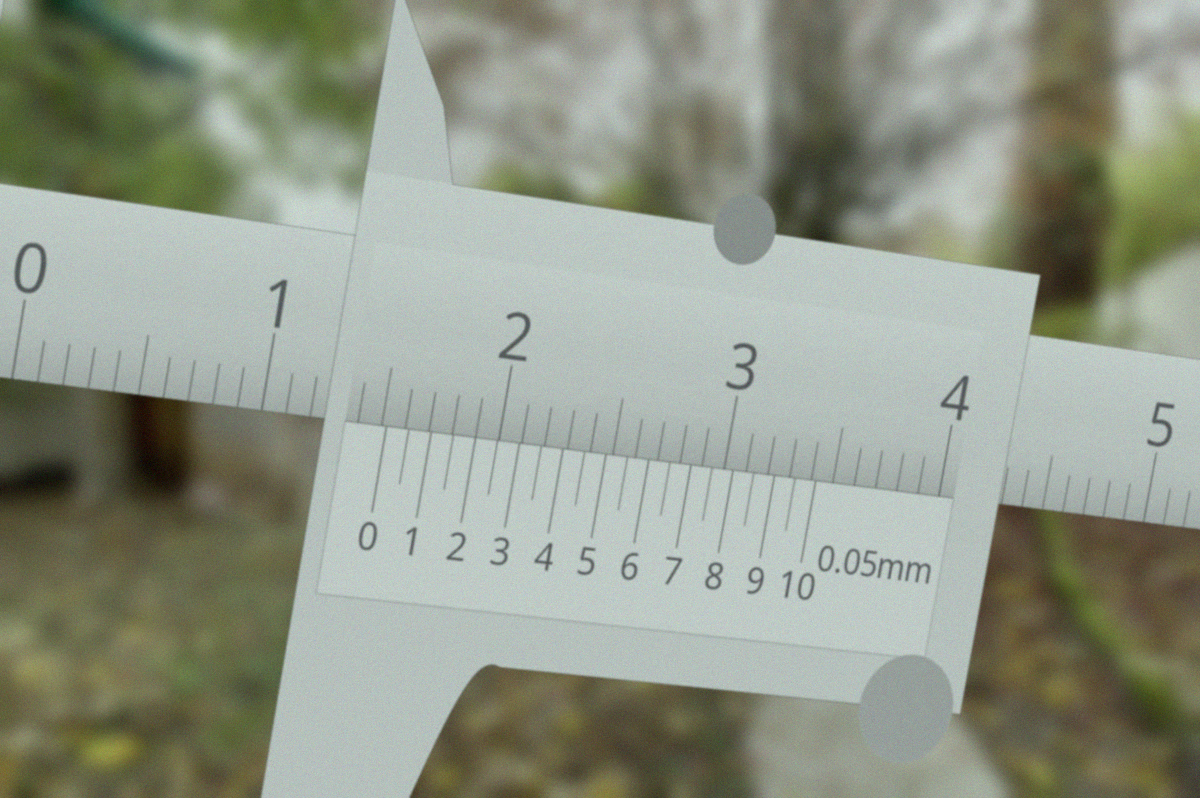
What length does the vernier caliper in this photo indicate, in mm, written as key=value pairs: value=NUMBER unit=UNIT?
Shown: value=15.2 unit=mm
